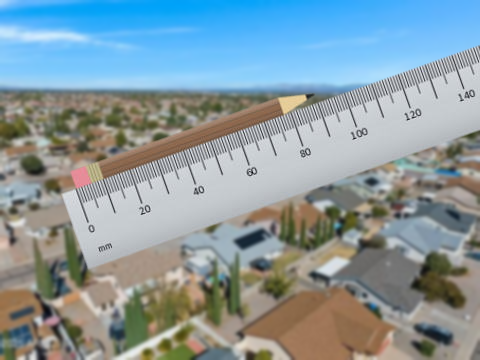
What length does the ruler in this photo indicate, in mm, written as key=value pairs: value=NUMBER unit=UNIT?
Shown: value=90 unit=mm
